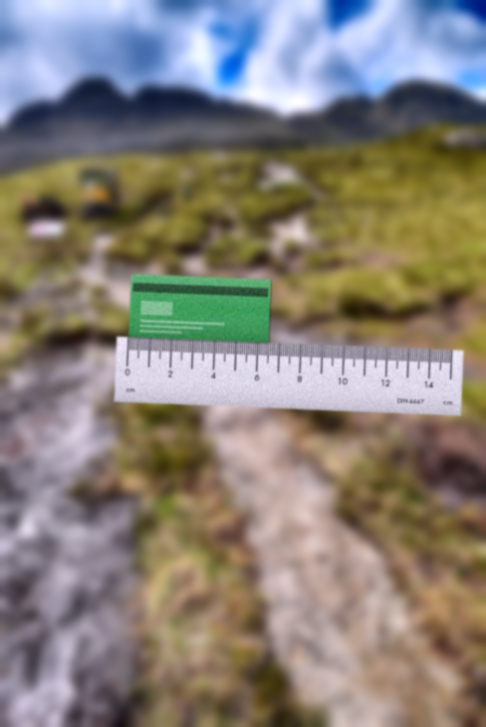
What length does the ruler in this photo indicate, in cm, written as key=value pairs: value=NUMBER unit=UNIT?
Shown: value=6.5 unit=cm
